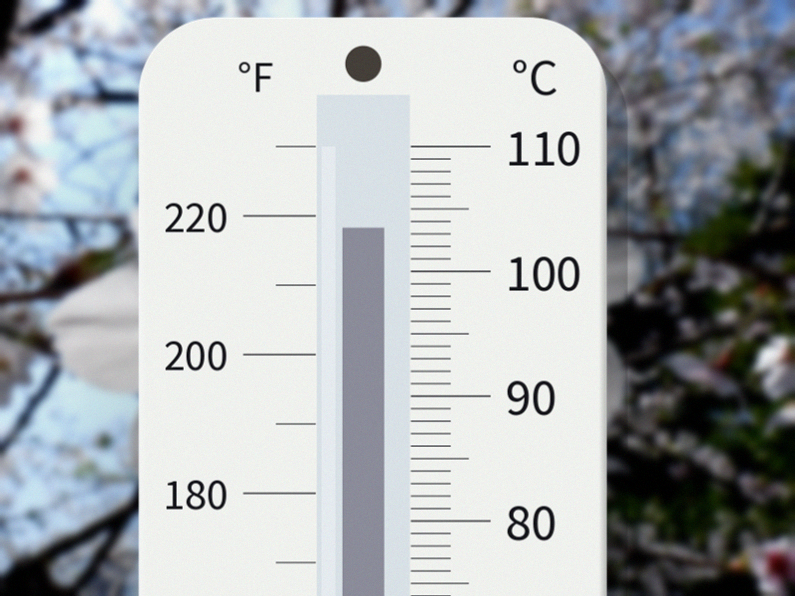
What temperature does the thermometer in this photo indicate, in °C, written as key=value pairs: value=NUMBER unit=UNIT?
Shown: value=103.5 unit=°C
